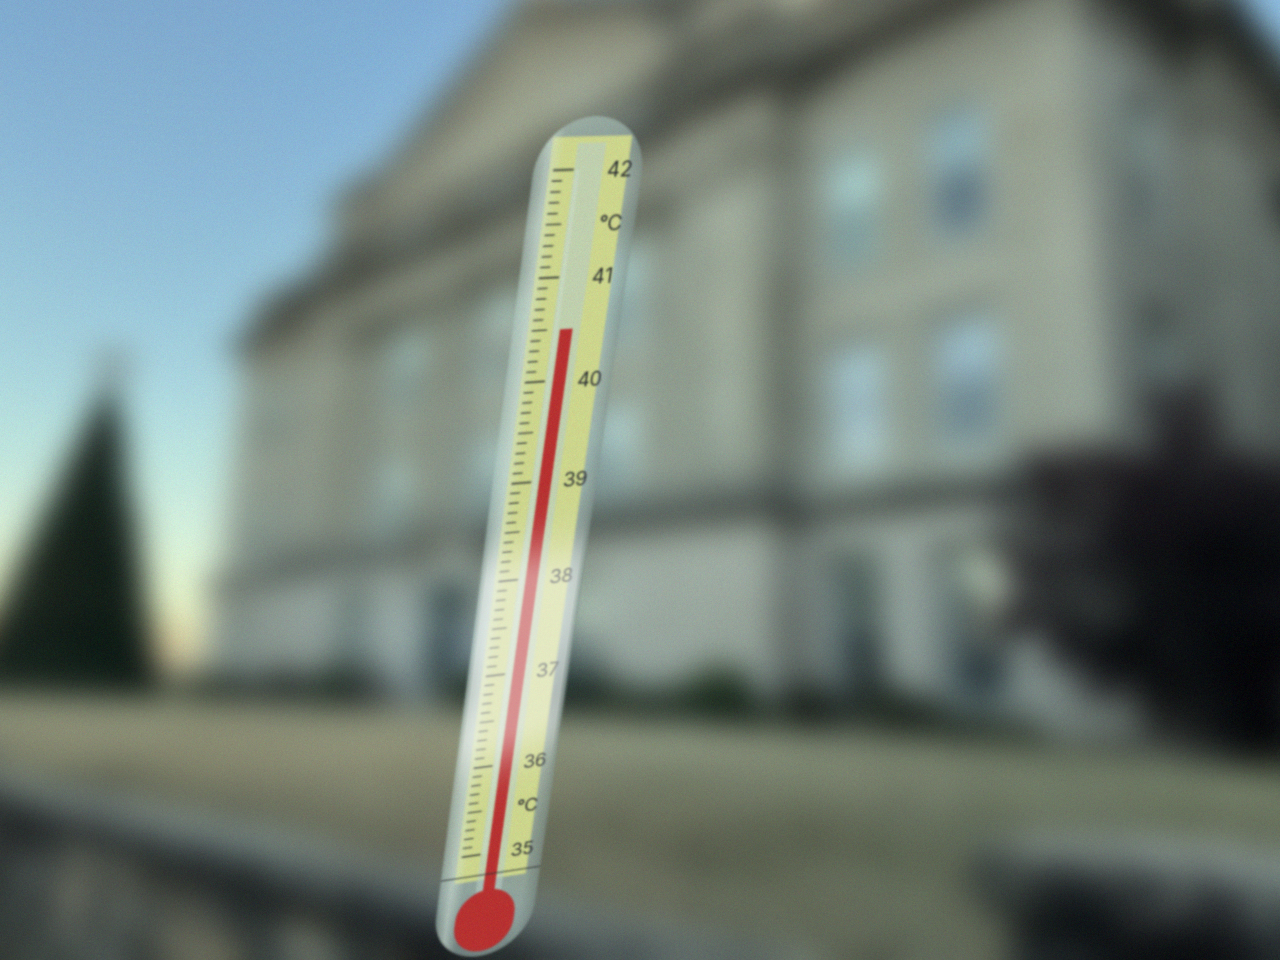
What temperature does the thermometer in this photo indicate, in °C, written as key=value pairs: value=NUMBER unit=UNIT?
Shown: value=40.5 unit=°C
